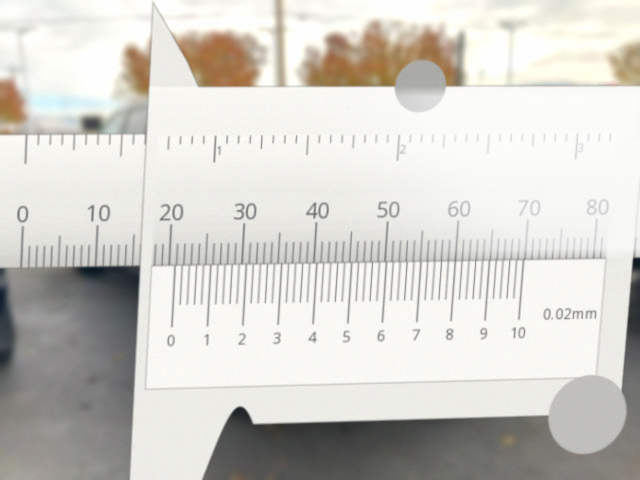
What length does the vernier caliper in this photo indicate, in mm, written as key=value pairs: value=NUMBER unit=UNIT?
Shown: value=20.8 unit=mm
